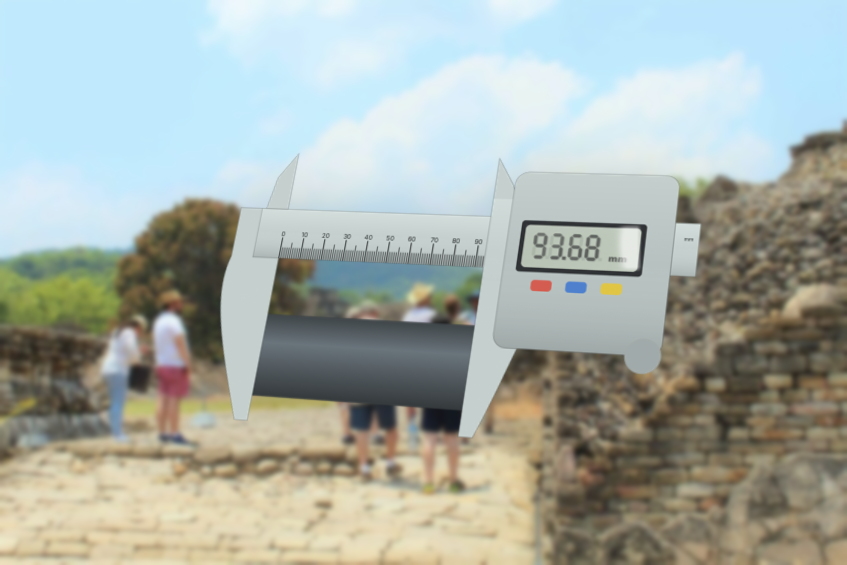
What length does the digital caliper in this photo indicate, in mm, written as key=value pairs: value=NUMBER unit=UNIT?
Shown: value=93.68 unit=mm
